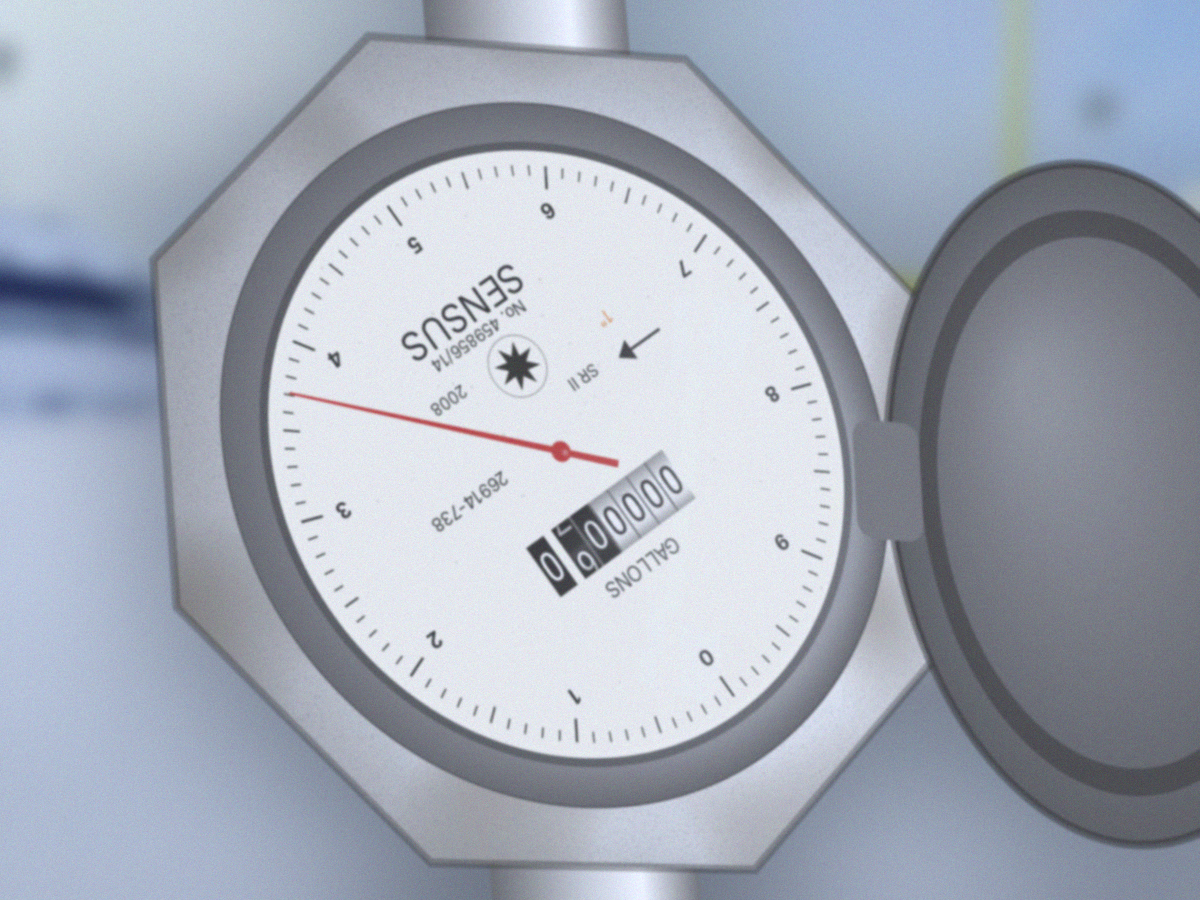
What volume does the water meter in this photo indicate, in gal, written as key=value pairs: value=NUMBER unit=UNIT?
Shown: value=63.7 unit=gal
